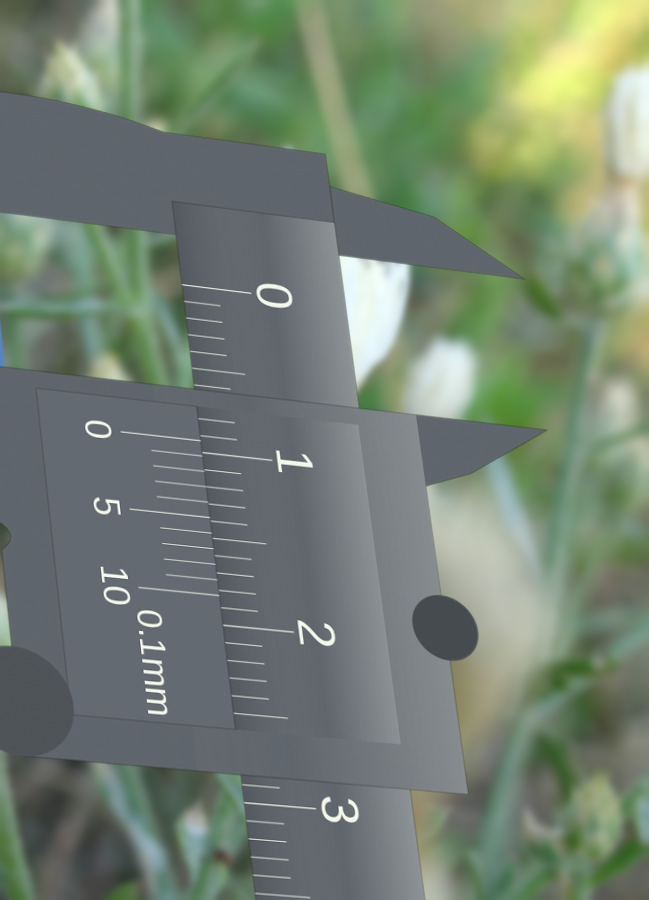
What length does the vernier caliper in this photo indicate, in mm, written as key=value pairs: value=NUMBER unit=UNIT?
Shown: value=9.3 unit=mm
